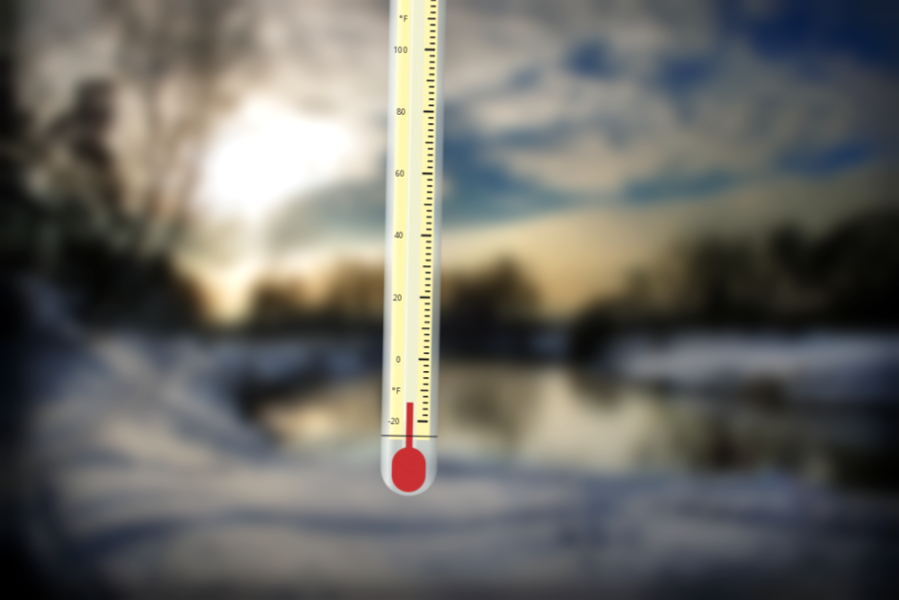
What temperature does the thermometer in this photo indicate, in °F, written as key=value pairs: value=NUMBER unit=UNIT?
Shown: value=-14 unit=°F
